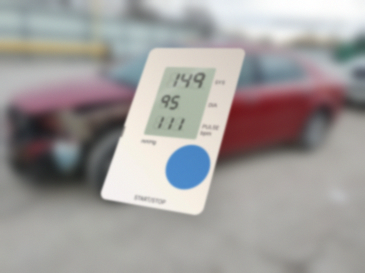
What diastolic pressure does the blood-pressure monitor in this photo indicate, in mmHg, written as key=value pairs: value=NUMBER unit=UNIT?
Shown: value=95 unit=mmHg
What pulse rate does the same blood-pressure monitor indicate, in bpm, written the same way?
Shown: value=111 unit=bpm
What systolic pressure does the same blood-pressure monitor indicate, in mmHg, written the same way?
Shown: value=149 unit=mmHg
